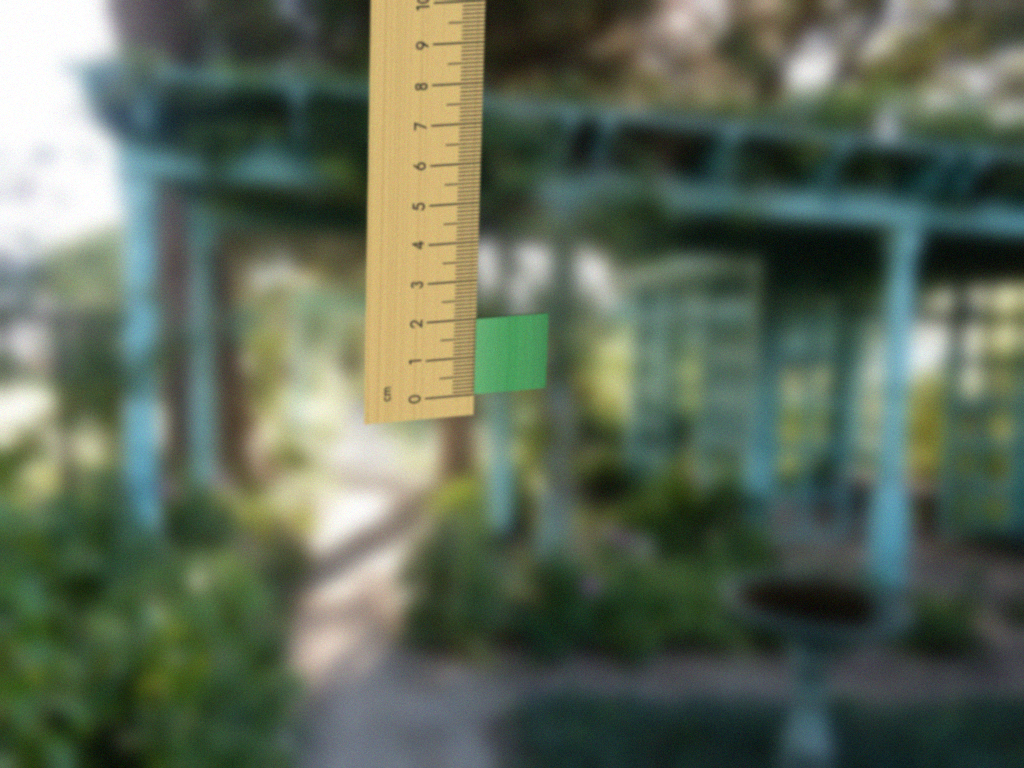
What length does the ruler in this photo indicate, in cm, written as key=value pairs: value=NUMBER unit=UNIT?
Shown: value=2 unit=cm
